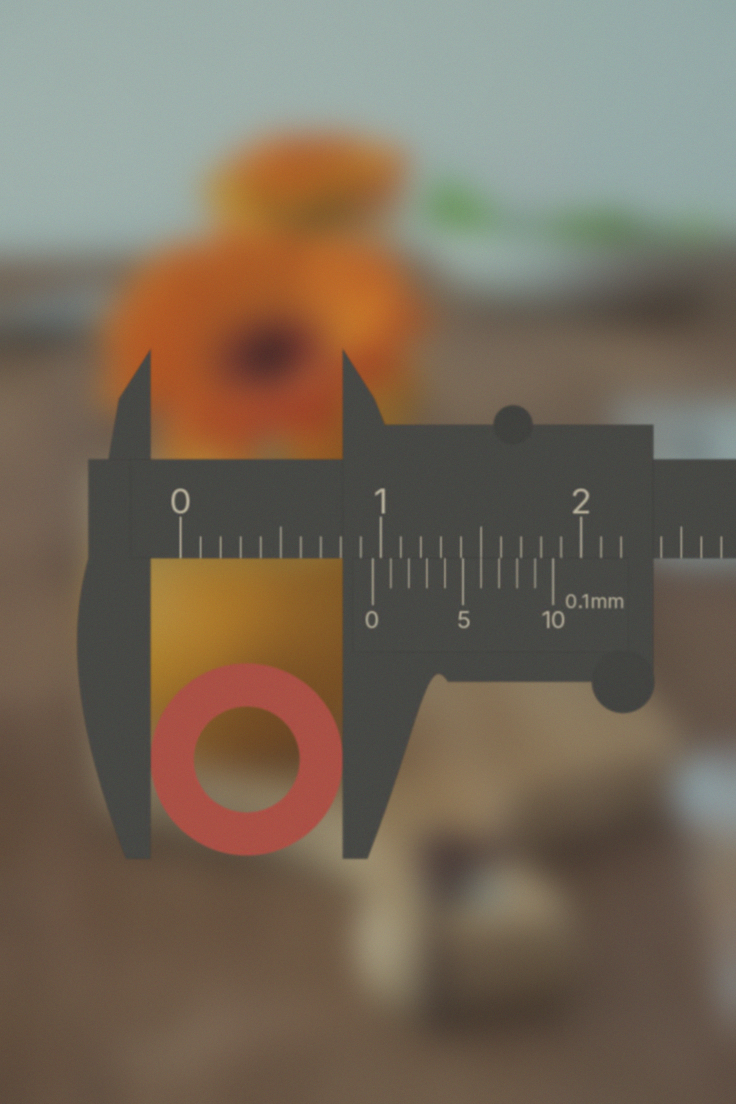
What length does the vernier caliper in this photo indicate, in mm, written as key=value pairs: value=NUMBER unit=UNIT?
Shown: value=9.6 unit=mm
